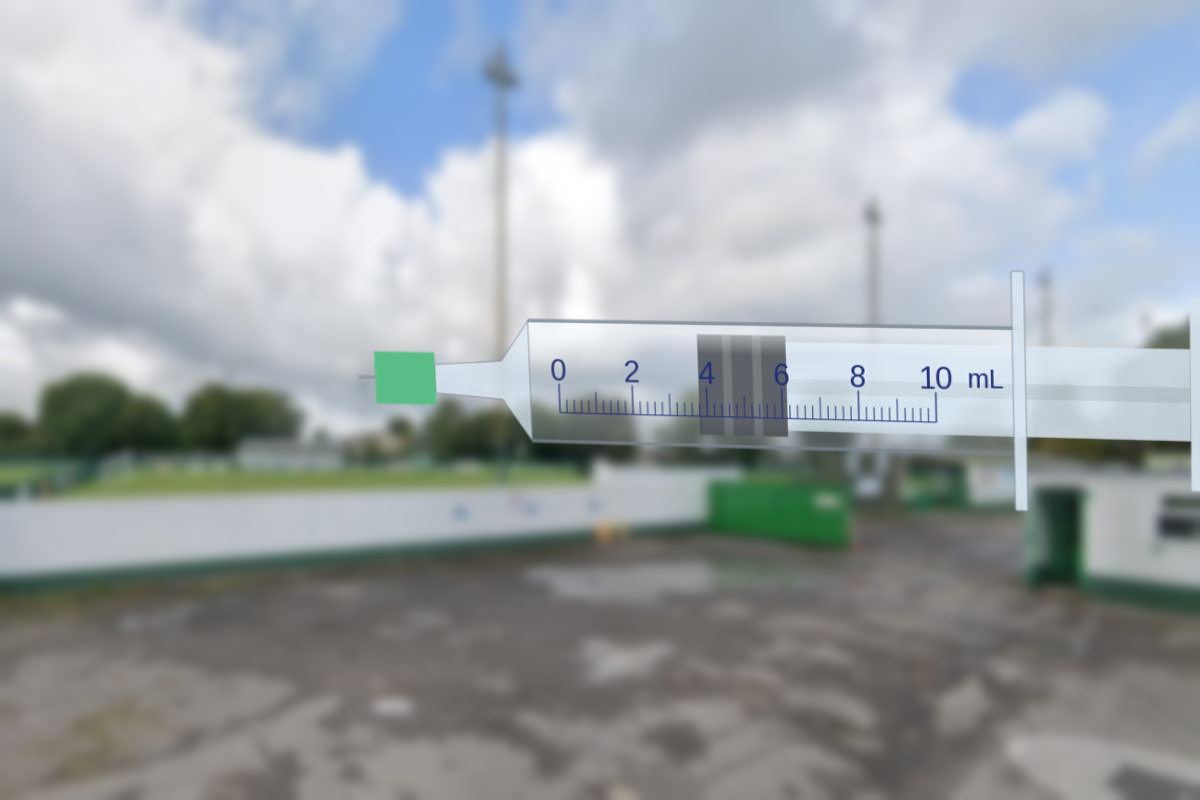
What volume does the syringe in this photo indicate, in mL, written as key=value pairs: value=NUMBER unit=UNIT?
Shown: value=3.8 unit=mL
